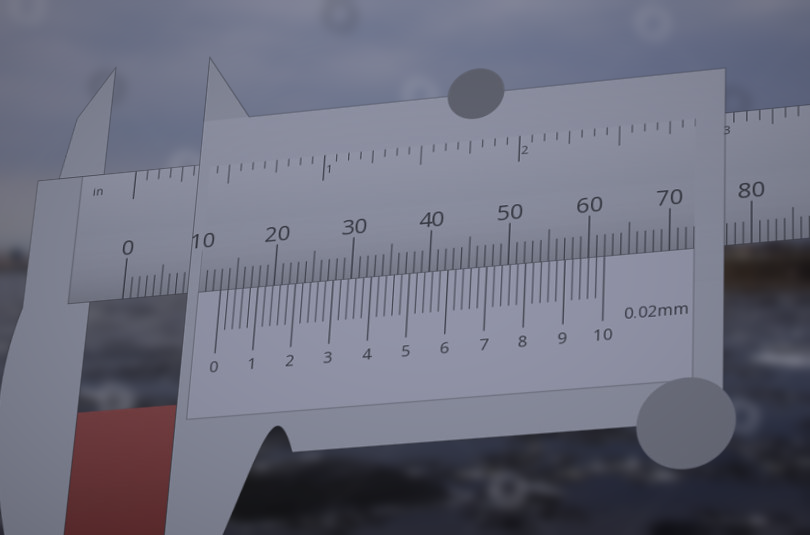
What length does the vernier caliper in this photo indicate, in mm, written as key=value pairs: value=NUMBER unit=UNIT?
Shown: value=13.0 unit=mm
